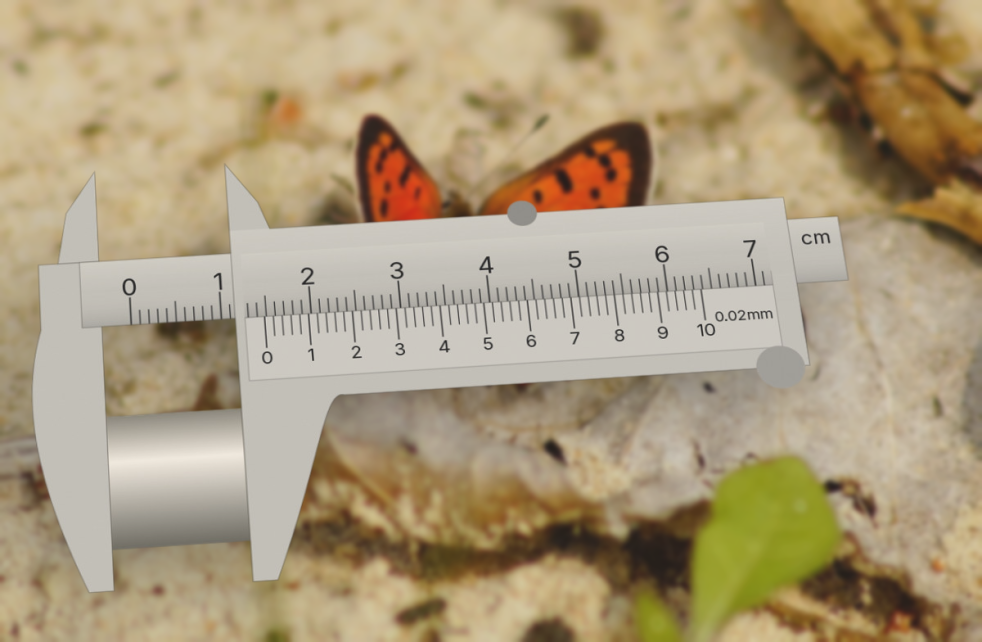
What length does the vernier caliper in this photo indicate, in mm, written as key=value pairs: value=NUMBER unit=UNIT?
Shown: value=14.8 unit=mm
